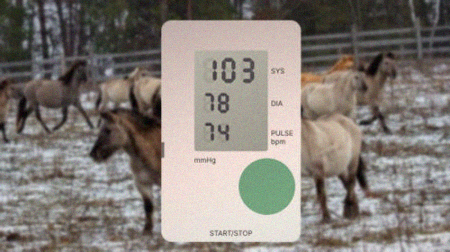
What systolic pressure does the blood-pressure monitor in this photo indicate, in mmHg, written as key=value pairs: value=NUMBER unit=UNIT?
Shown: value=103 unit=mmHg
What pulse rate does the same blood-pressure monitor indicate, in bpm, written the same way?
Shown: value=74 unit=bpm
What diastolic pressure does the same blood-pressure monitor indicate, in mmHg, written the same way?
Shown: value=78 unit=mmHg
